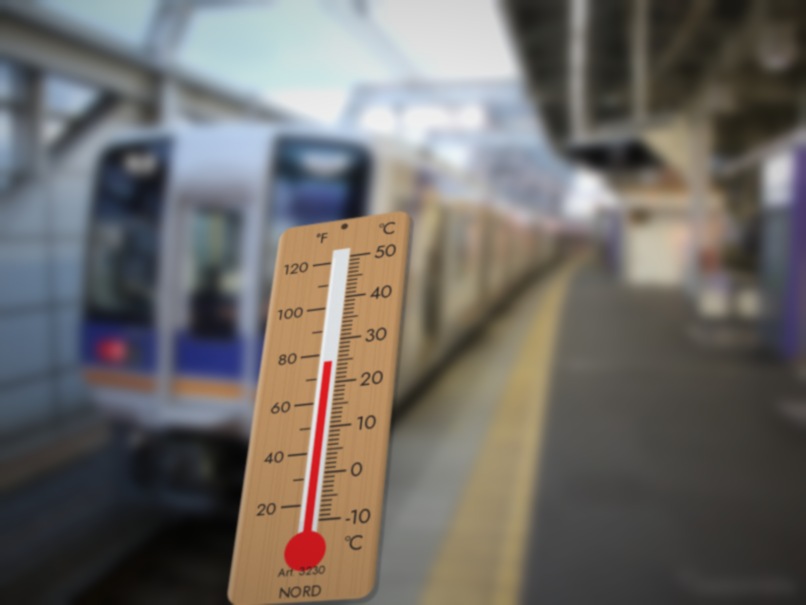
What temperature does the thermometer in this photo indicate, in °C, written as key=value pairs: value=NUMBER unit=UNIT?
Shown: value=25 unit=°C
